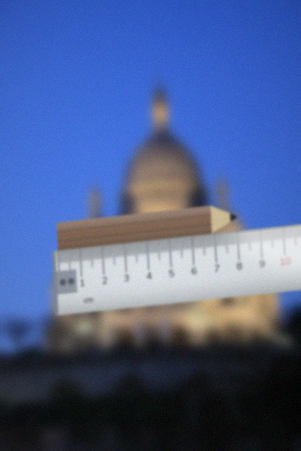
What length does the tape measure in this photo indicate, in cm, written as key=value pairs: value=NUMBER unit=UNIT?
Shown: value=8 unit=cm
